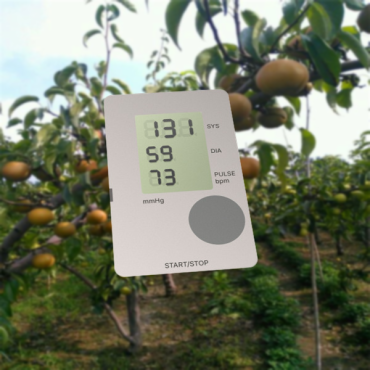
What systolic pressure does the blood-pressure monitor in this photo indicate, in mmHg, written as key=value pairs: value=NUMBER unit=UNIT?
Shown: value=131 unit=mmHg
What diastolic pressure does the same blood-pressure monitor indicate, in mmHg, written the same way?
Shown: value=59 unit=mmHg
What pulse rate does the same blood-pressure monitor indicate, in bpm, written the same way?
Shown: value=73 unit=bpm
